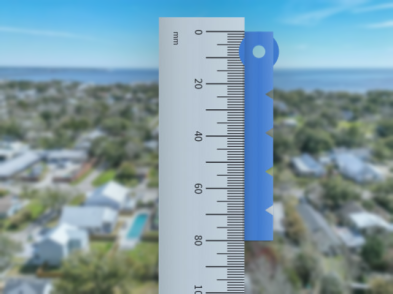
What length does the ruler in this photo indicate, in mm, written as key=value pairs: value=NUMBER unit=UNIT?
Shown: value=80 unit=mm
